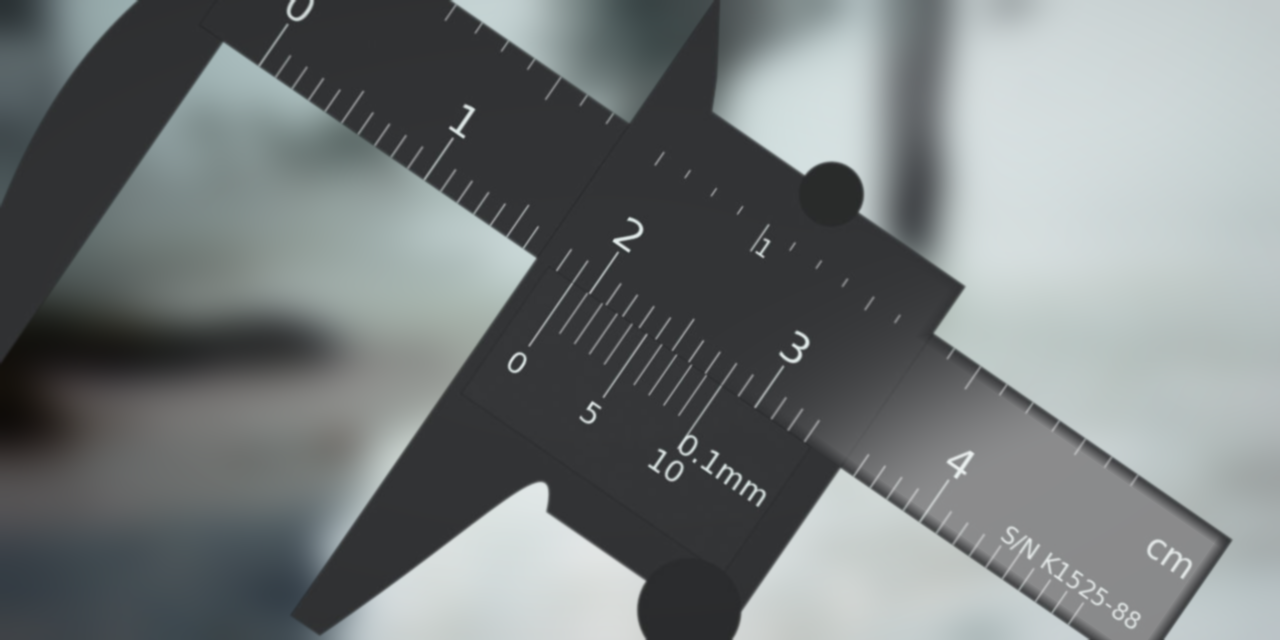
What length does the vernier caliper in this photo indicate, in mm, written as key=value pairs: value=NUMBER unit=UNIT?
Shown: value=19.0 unit=mm
